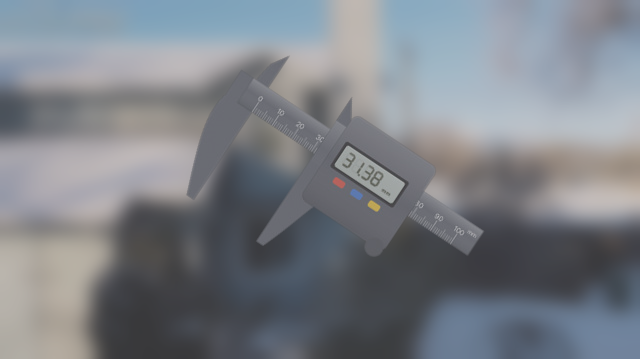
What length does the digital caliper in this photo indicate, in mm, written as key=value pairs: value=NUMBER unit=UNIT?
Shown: value=31.38 unit=mm
